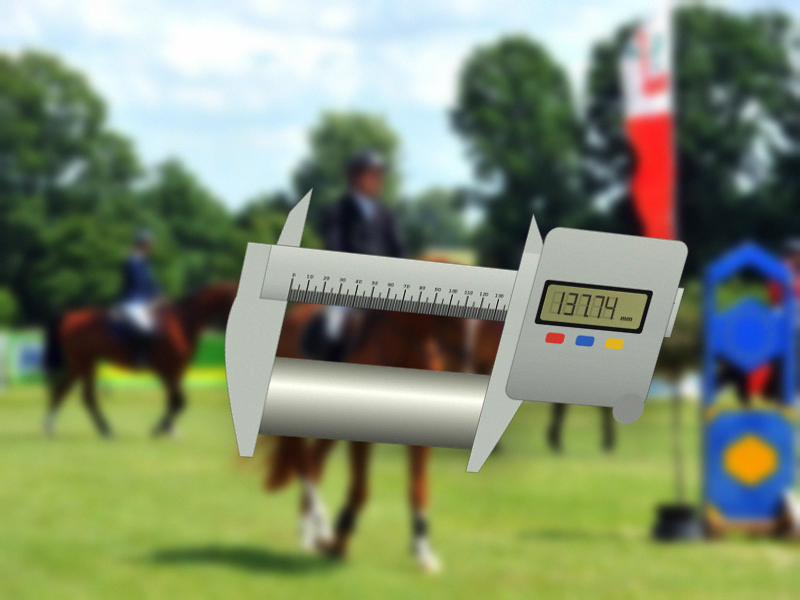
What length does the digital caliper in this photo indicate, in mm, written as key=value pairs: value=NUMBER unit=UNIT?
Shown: value=137.74 unit=mm
